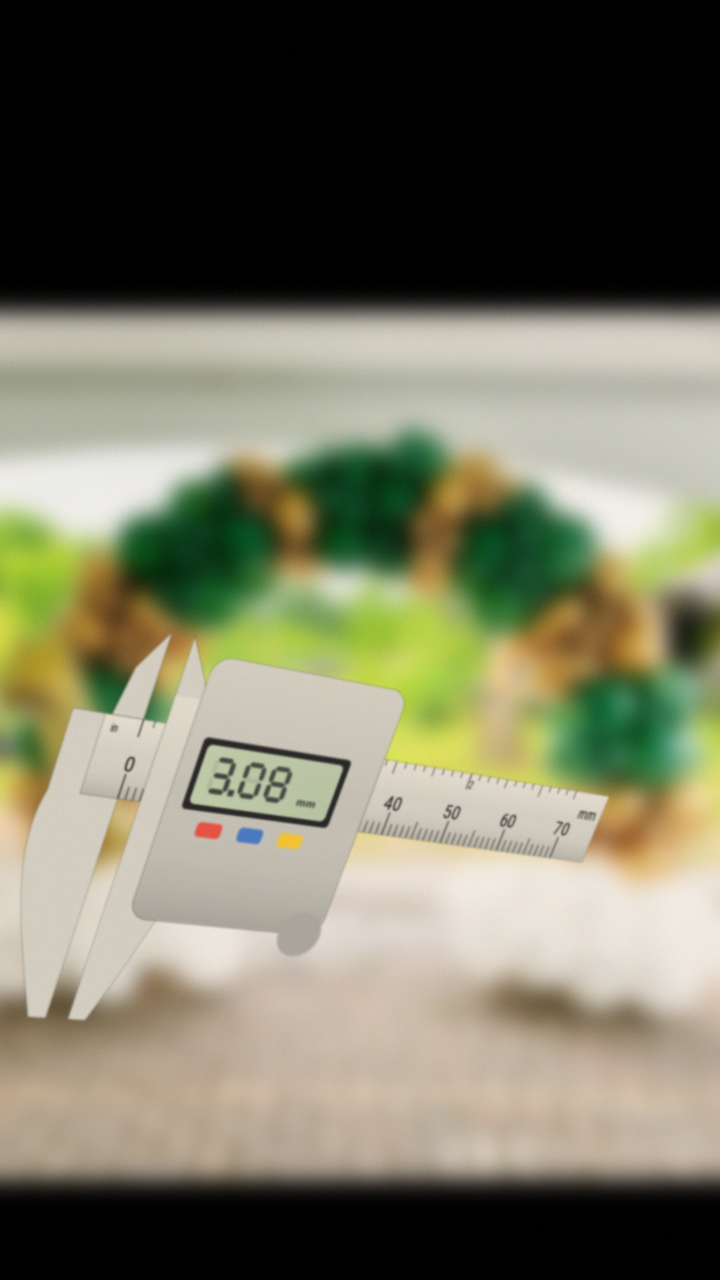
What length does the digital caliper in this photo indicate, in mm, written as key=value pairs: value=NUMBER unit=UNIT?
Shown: value=3.08 unit=mm
